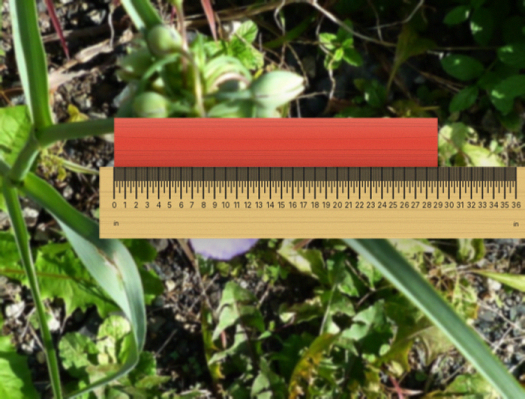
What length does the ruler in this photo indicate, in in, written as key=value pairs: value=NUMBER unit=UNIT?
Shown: value=29 unit=in
